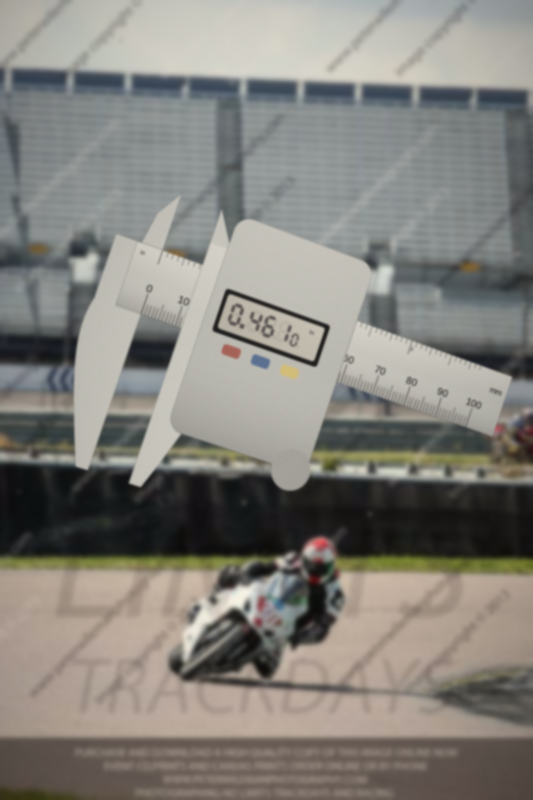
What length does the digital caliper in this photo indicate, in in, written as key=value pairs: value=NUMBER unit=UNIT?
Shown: value=0.4610 unit=in
